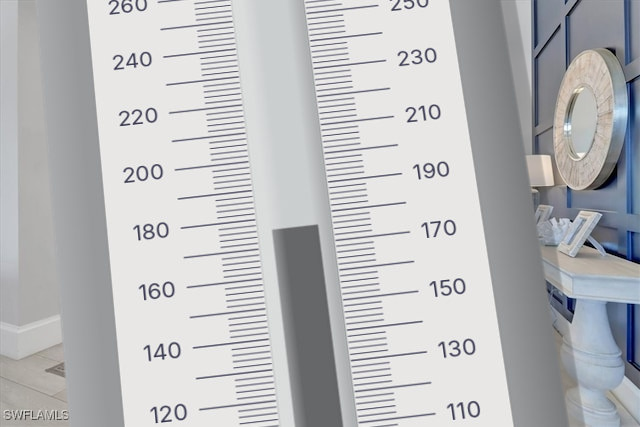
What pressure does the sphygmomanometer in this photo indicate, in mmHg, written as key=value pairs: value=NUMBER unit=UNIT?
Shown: value=176 unit=mmHg
